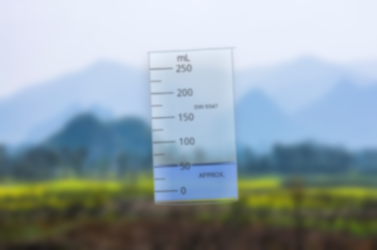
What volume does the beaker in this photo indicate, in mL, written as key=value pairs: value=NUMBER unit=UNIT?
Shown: value=50 unit=mL
